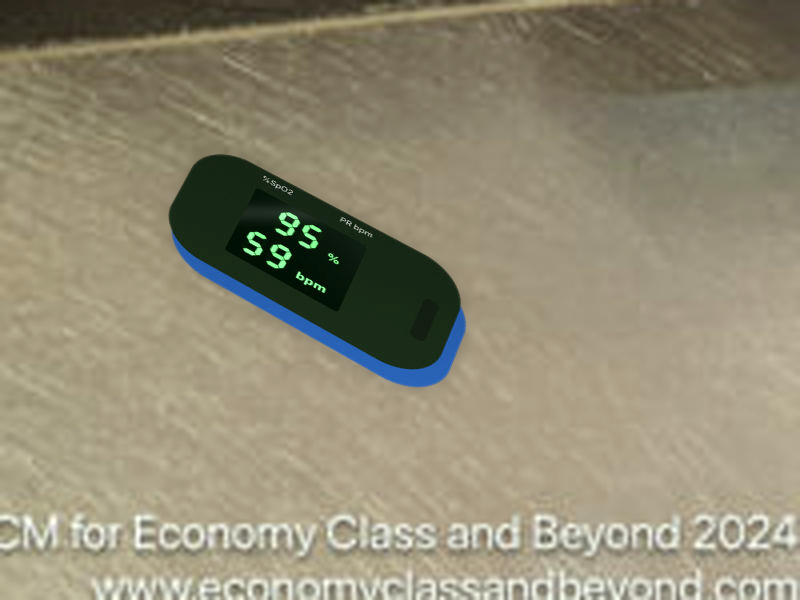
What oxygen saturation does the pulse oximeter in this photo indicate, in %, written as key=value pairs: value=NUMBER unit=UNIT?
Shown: value=95 unit=%
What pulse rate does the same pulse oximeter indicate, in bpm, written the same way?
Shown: value=59 unit=bpm
